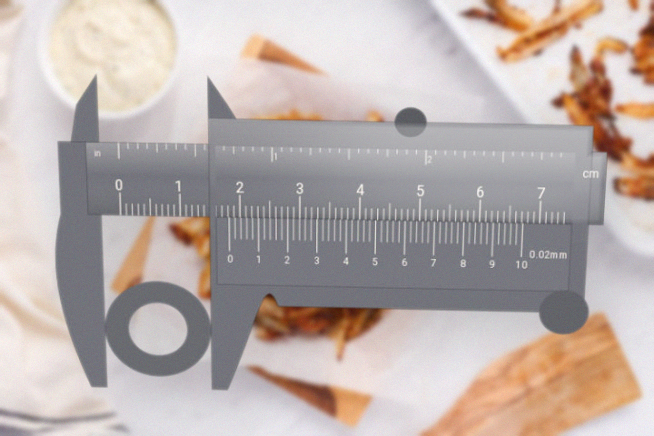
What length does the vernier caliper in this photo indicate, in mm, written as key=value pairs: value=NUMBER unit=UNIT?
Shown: value=18.2 unit=mm
